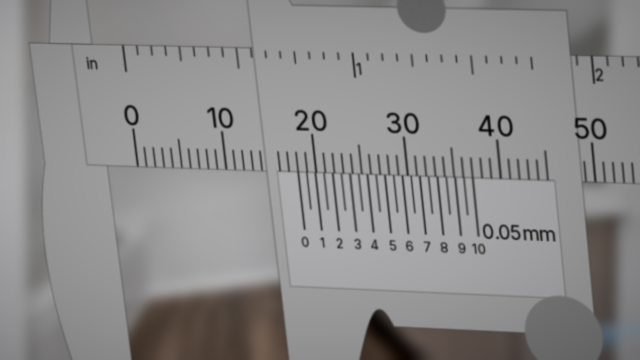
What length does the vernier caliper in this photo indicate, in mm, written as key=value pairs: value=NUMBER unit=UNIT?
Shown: value=18.0 unit=mm
